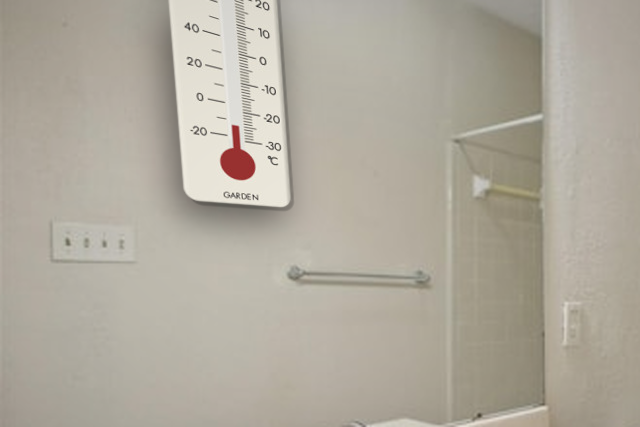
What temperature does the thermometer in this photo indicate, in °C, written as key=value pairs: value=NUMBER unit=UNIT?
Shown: value=-25 unit=°C
